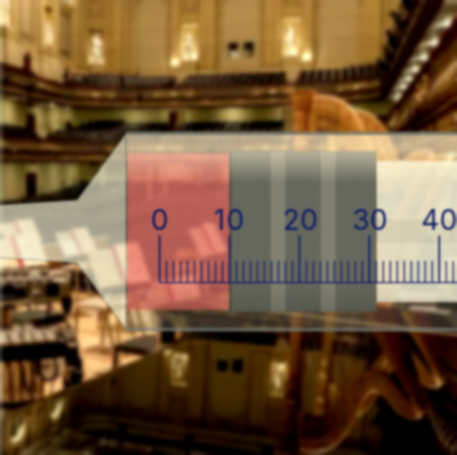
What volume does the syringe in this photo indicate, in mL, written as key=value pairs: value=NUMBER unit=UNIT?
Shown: value=10 unit=mL
